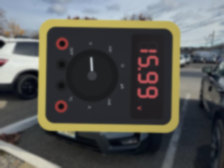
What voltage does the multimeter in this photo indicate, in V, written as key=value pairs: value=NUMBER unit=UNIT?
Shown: value=15.99 unit=V
